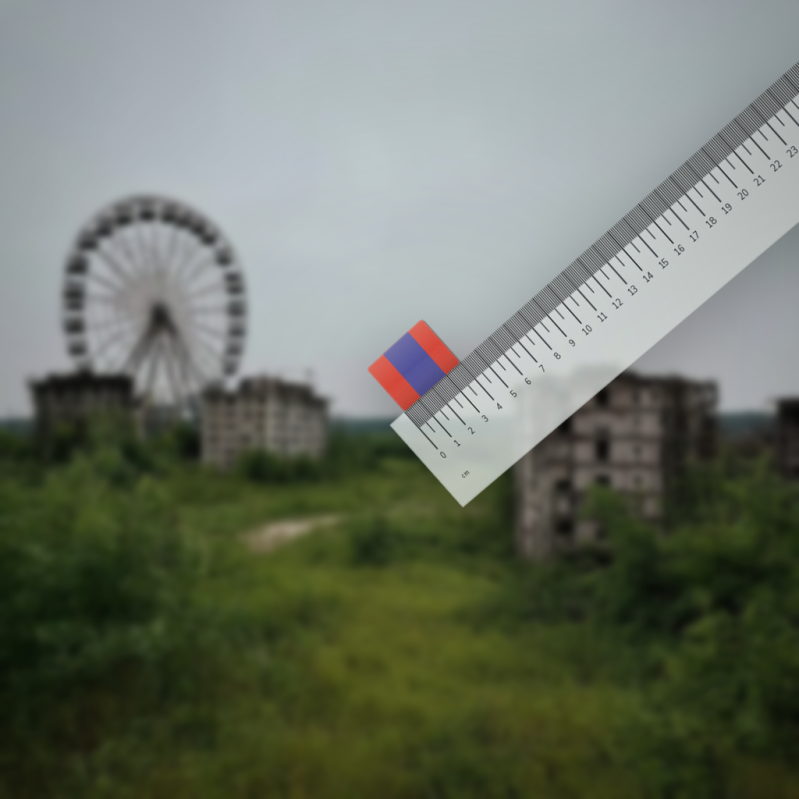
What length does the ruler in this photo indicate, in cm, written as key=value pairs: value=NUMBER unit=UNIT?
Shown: value=4 unit=cm
